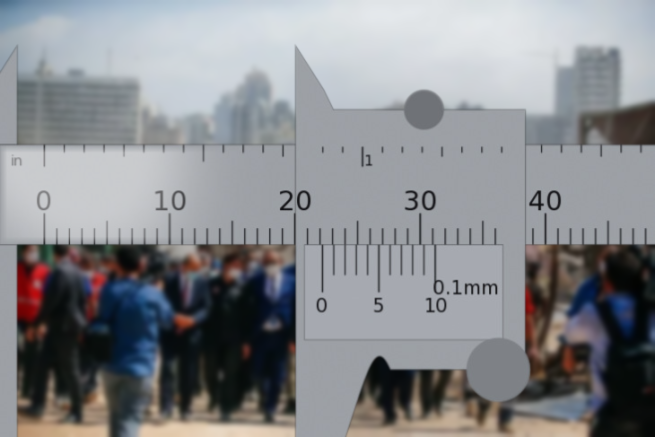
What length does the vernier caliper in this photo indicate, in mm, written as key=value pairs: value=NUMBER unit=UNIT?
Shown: value=22.2 unit=mm
